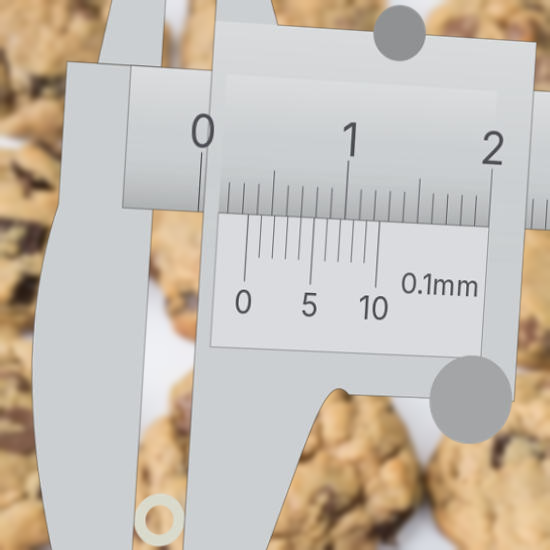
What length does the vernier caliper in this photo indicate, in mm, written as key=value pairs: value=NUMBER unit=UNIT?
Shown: value=3.4 unit=mm
